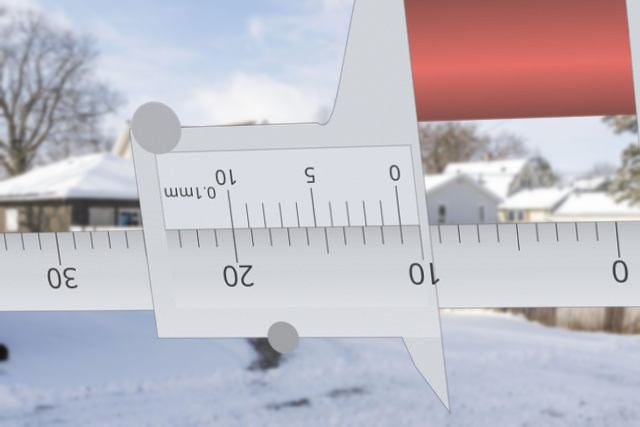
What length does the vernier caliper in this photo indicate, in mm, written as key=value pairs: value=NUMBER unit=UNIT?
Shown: value=11.0 unit=mm
